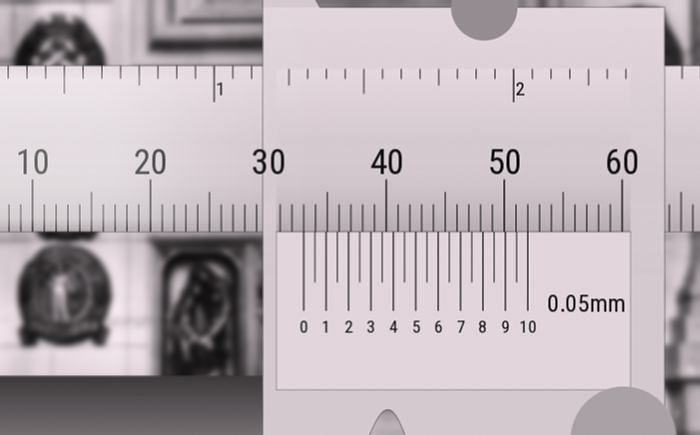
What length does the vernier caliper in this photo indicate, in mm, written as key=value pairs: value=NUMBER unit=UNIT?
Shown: value=33.0 unit=mm
